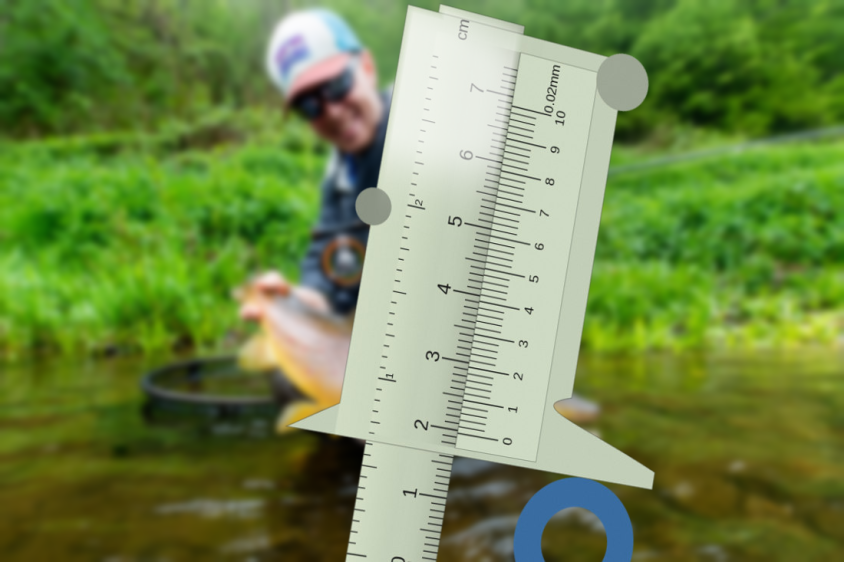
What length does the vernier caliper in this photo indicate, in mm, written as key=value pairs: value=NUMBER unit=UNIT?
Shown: value=19.6 unit=mm
